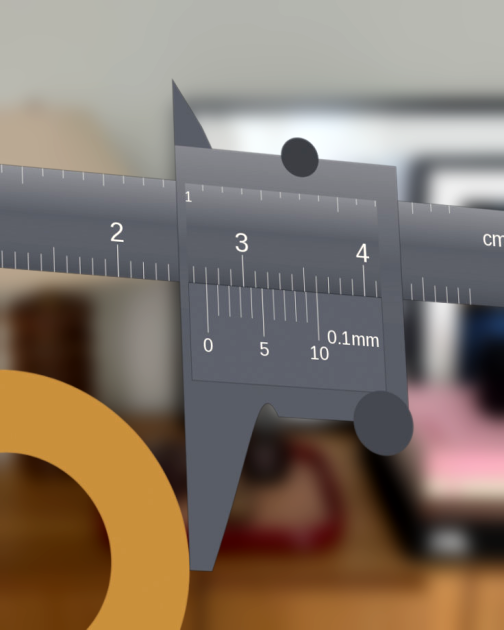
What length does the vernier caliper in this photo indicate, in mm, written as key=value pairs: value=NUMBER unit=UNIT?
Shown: value=27.0 unit=mm
